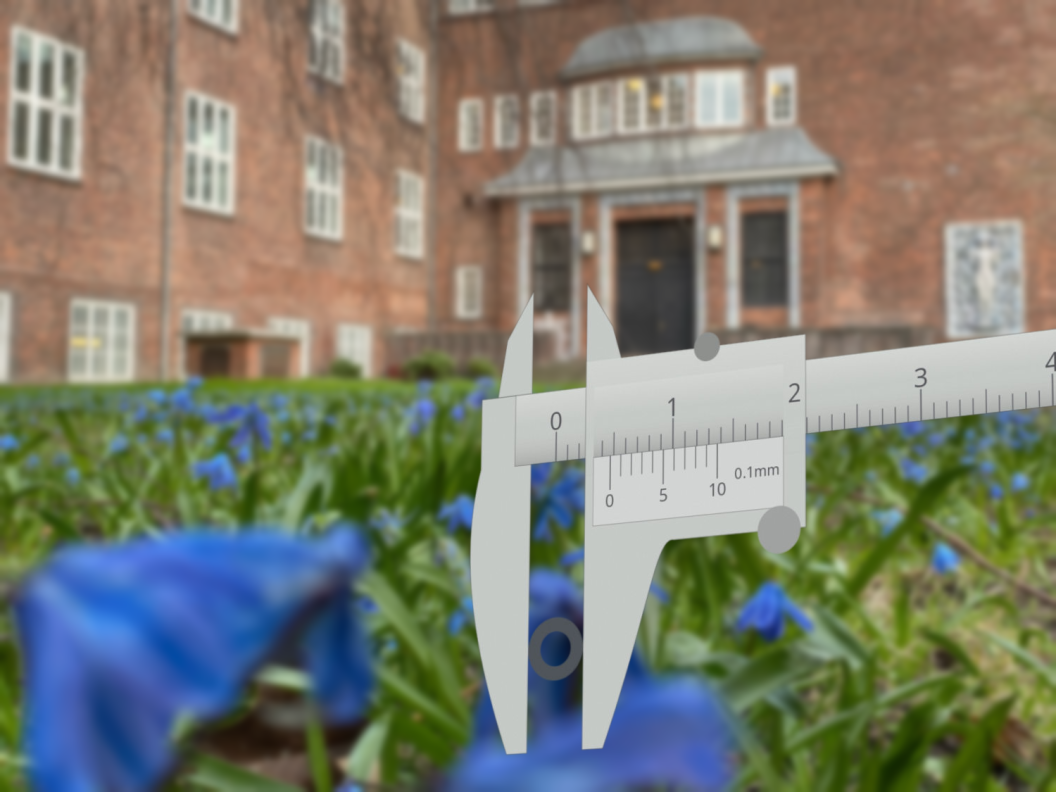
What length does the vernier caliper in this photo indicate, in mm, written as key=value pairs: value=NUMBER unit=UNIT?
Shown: value=4.7 unit=mm
